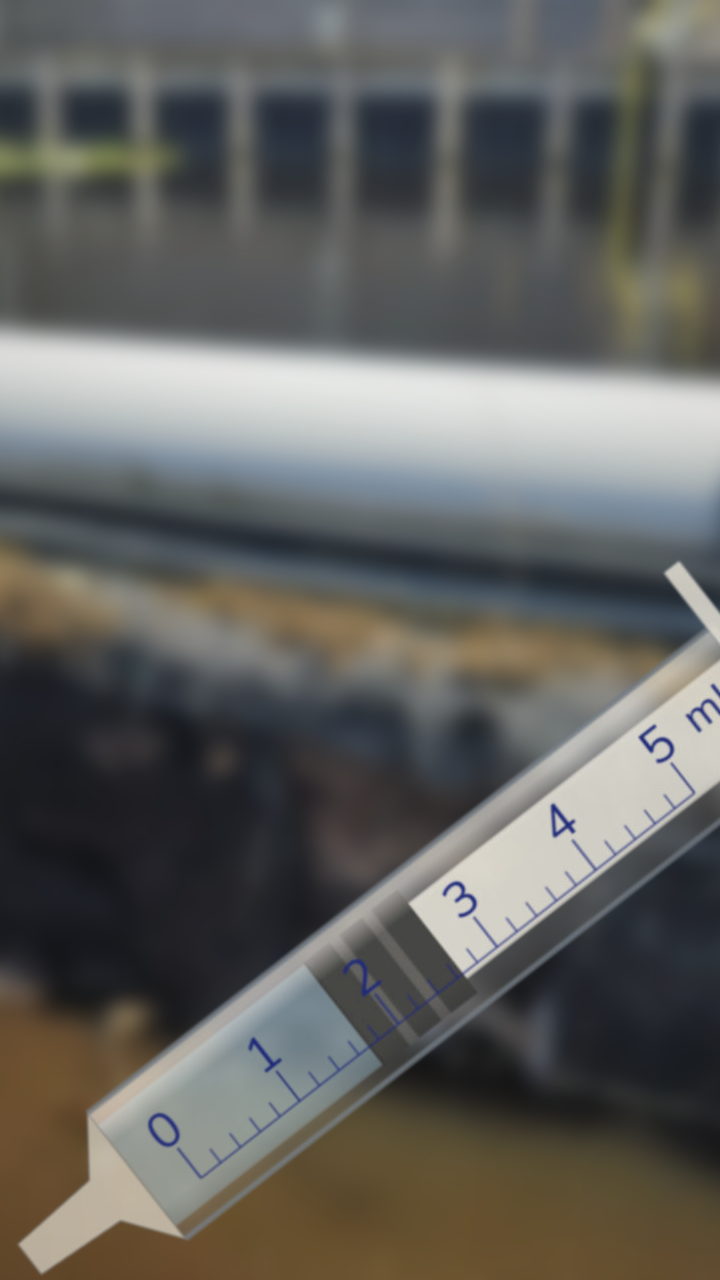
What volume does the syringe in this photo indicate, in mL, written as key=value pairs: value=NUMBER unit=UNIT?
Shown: value=1.7 unit=mL
